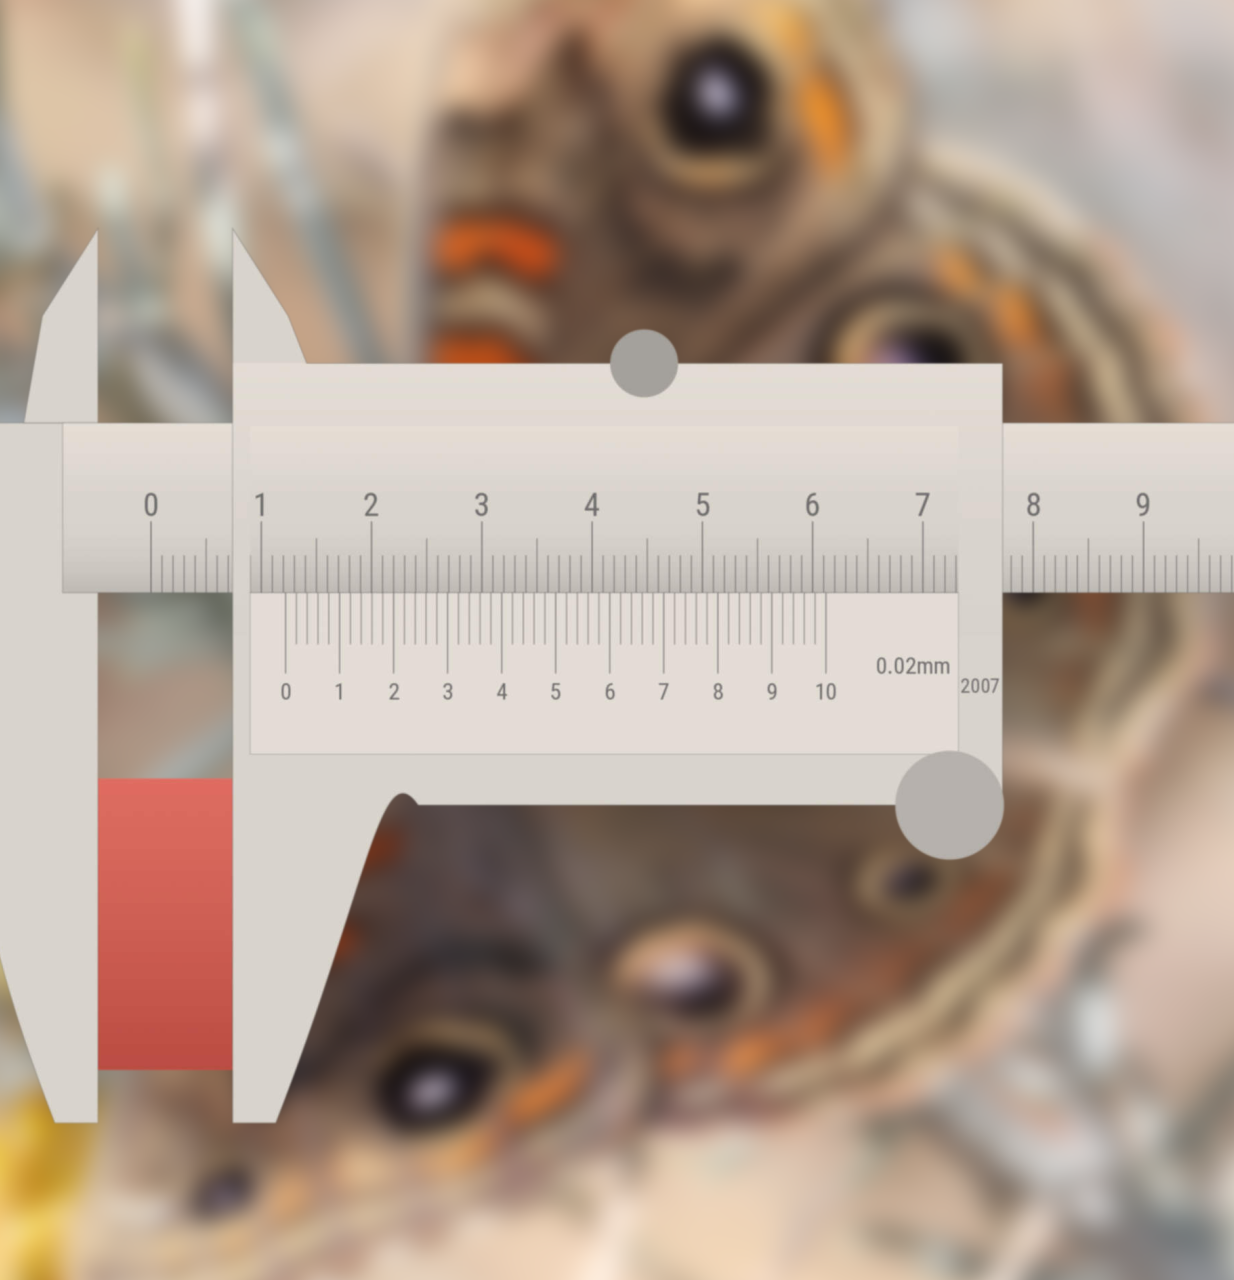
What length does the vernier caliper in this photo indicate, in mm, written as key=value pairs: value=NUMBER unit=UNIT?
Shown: value=12.2 unit=mm
